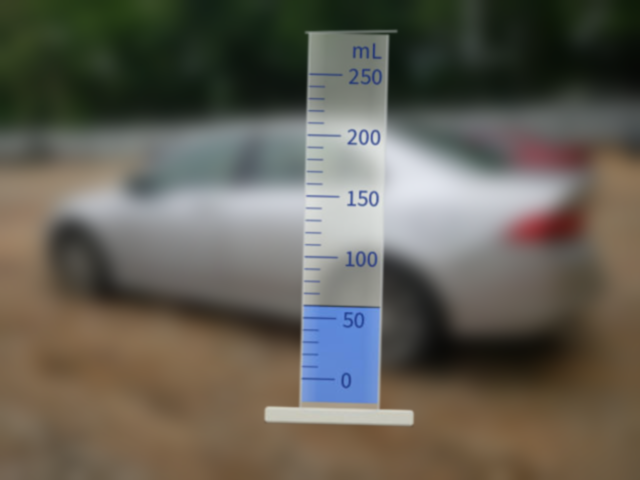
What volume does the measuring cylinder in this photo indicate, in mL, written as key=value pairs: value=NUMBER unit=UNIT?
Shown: value=60 unit=mL
